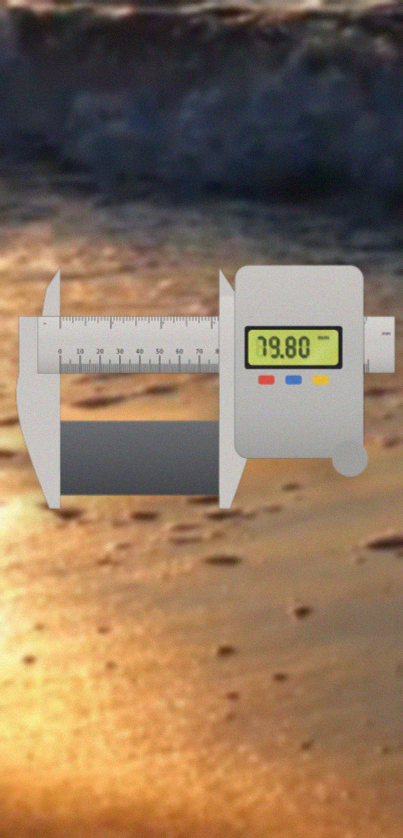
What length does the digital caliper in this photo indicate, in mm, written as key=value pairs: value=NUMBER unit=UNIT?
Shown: value=79.80 unit=mm
